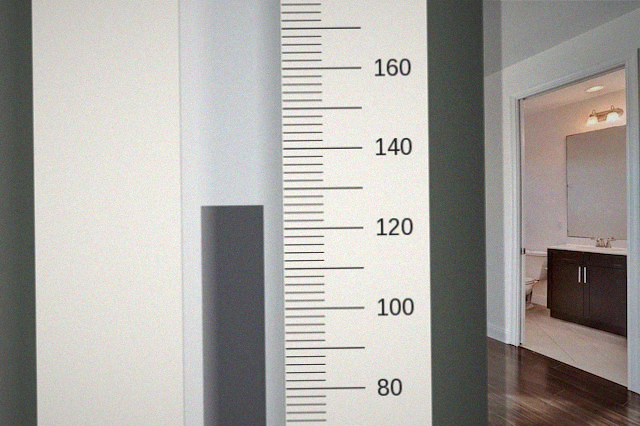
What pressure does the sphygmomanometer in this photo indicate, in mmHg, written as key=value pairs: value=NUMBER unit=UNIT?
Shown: value=126 unit=mmHg
